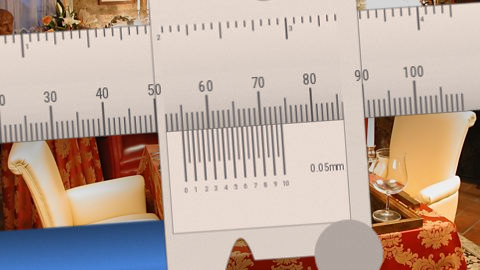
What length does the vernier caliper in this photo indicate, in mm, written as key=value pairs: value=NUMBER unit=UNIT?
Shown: value=55.0 unit=mm
